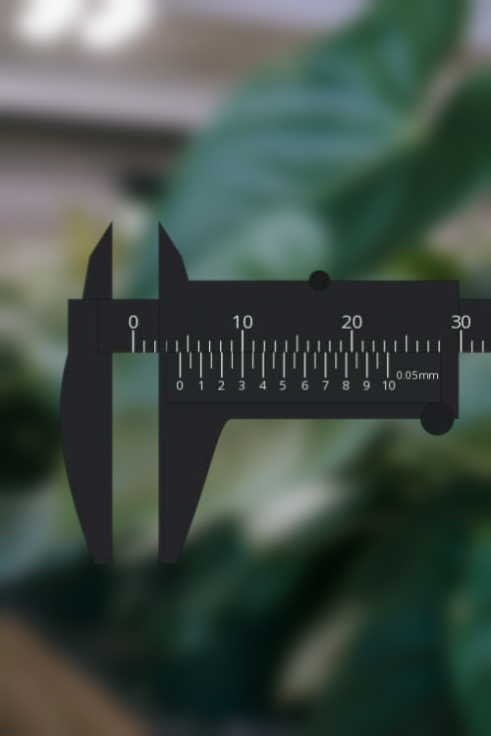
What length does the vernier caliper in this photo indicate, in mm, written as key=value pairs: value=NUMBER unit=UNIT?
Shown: value=4.3 unit=mm
